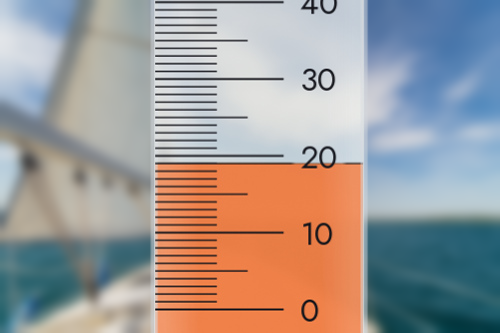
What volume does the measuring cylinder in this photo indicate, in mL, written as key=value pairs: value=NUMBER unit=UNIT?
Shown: value=19 unit=mL
